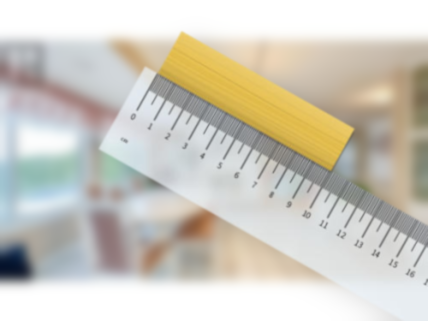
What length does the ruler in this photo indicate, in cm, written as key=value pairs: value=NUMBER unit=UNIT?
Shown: value=10 unit=cm
